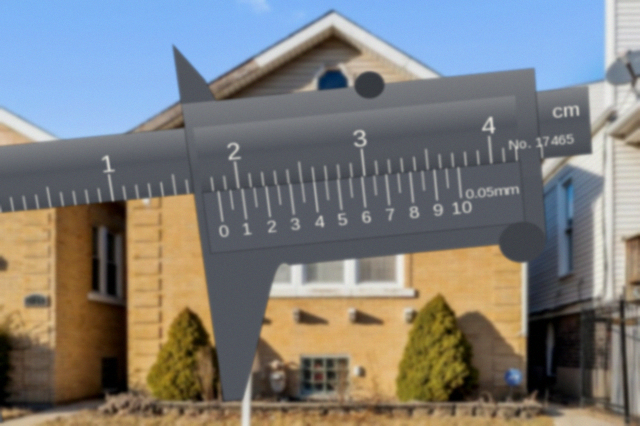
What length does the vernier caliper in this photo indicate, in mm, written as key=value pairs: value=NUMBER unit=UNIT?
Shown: value=18.4 unit=mm
